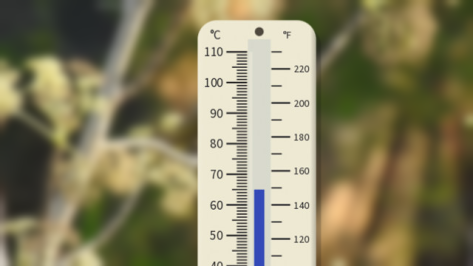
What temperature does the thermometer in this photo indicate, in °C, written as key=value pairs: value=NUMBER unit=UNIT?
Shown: value=65 unit=°C
